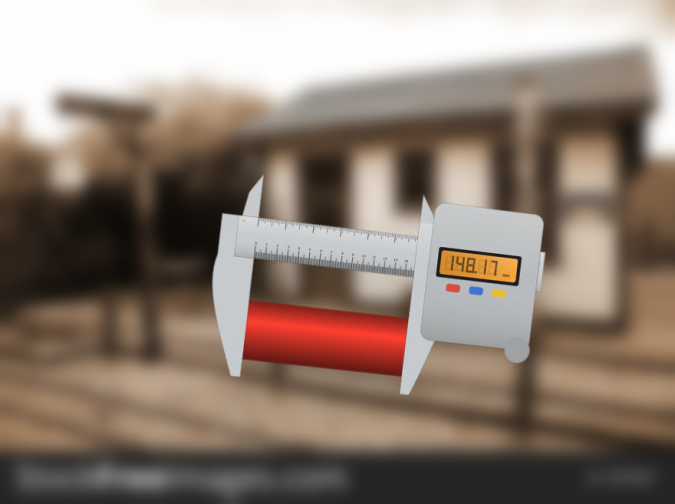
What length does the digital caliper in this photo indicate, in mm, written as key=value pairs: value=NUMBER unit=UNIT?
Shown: value=148.17 unit=mm
